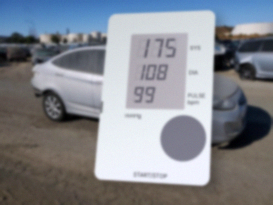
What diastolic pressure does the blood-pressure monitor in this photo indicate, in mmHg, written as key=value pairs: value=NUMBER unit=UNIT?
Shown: value=108 unit=mmHg
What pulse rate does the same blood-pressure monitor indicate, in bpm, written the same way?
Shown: value=99 unit=bpm
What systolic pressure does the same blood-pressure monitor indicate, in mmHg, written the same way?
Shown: value=175 unit=mmHg
